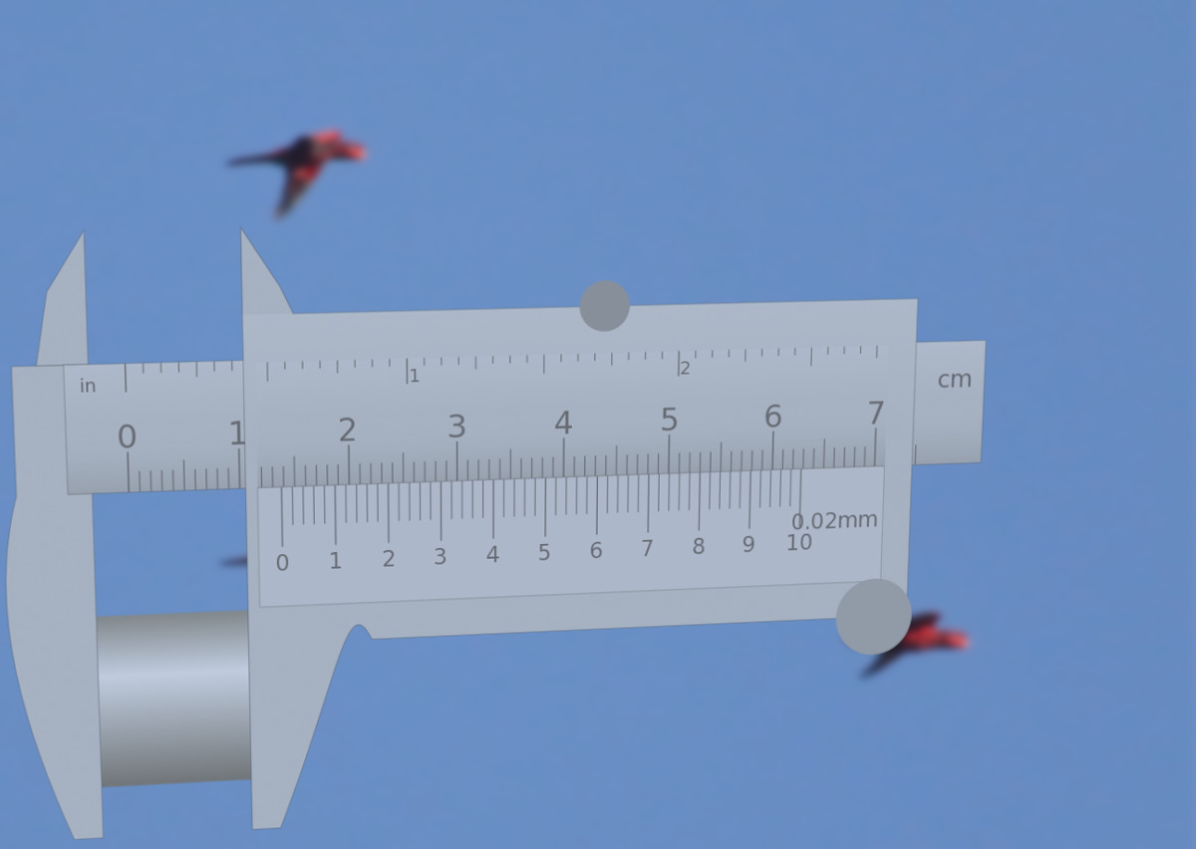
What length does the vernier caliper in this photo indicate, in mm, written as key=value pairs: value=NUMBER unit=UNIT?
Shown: value=13.8 unit=mm
